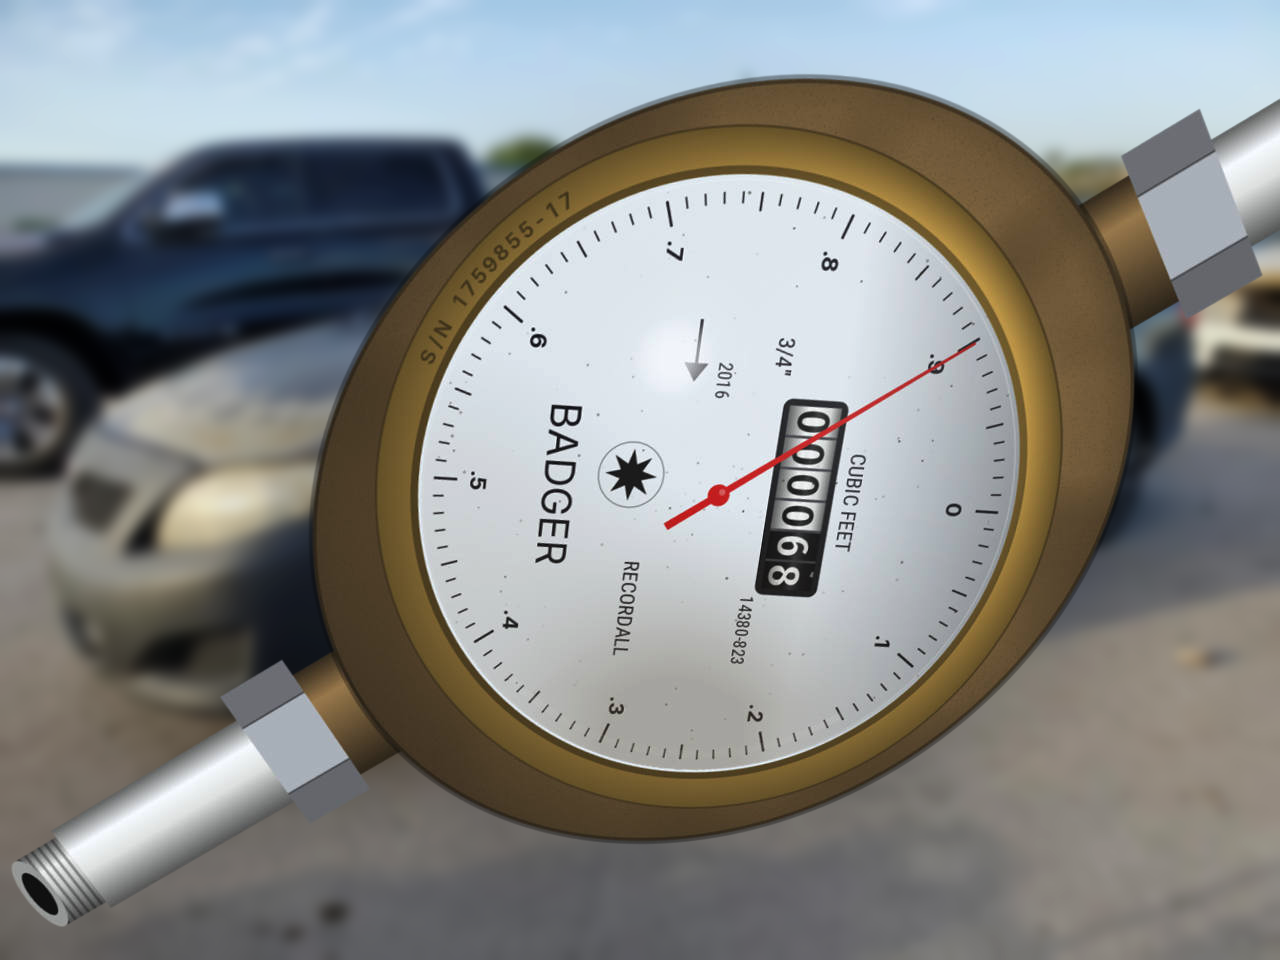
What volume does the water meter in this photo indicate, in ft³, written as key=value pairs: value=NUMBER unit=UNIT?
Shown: value=67.90 unit=ft³
